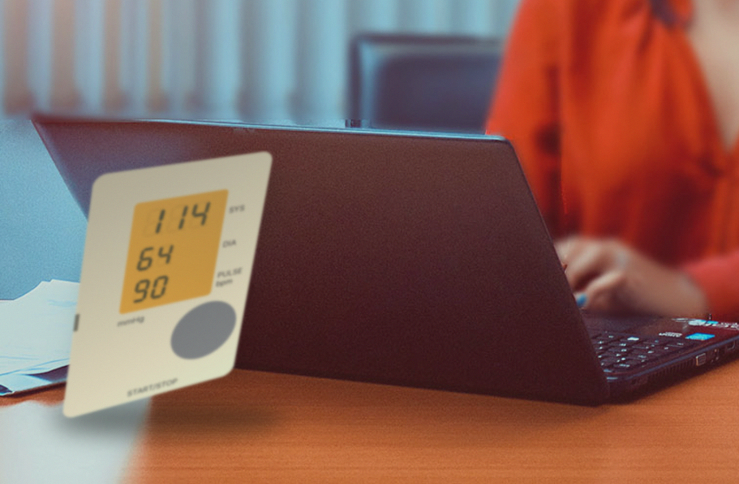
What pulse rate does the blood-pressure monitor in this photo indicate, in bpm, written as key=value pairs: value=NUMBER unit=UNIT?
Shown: value=90 unit=bpm
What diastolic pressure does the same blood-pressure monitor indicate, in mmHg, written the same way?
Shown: value=64 unit=mmHg
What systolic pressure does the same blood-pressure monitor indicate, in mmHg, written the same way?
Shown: value=114 unit=mmHg
